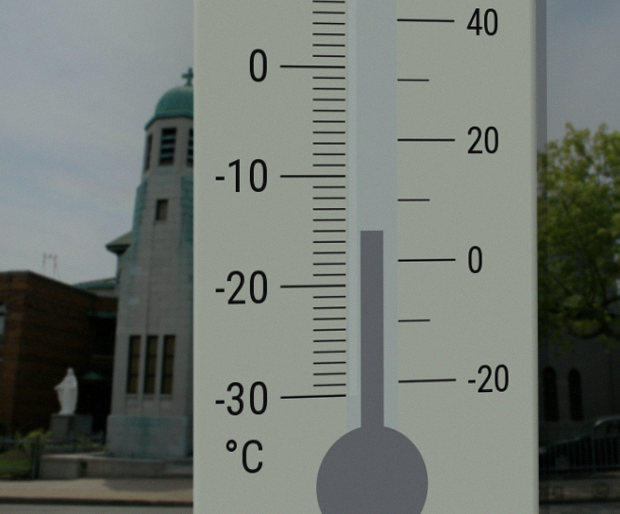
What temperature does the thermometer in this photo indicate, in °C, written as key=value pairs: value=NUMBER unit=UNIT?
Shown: value=-15 unit=°C
